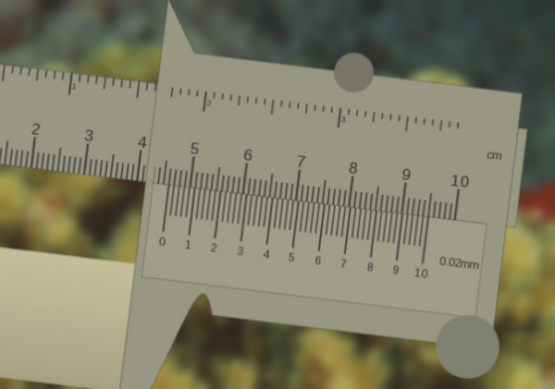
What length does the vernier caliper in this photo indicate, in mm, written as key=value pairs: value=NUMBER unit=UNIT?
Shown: value=46.0 unit=mm
